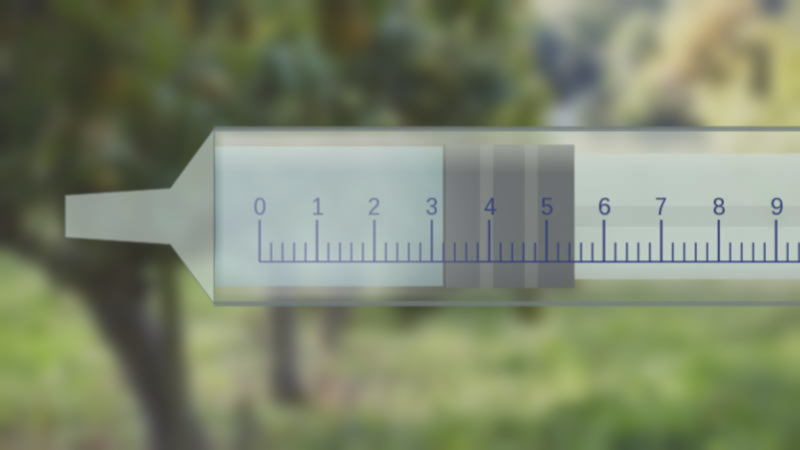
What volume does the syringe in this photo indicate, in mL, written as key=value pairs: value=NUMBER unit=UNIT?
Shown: value=3.2 unit=mL
